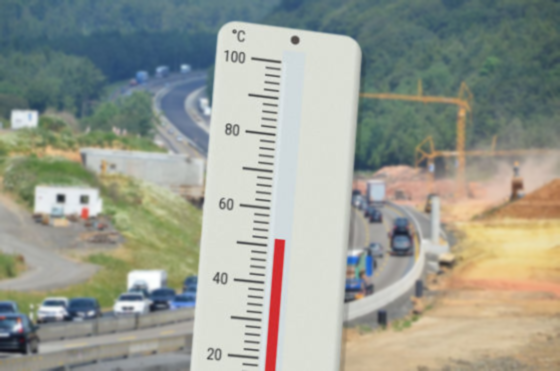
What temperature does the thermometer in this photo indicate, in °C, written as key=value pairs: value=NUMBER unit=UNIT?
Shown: value=52 unit=°C
